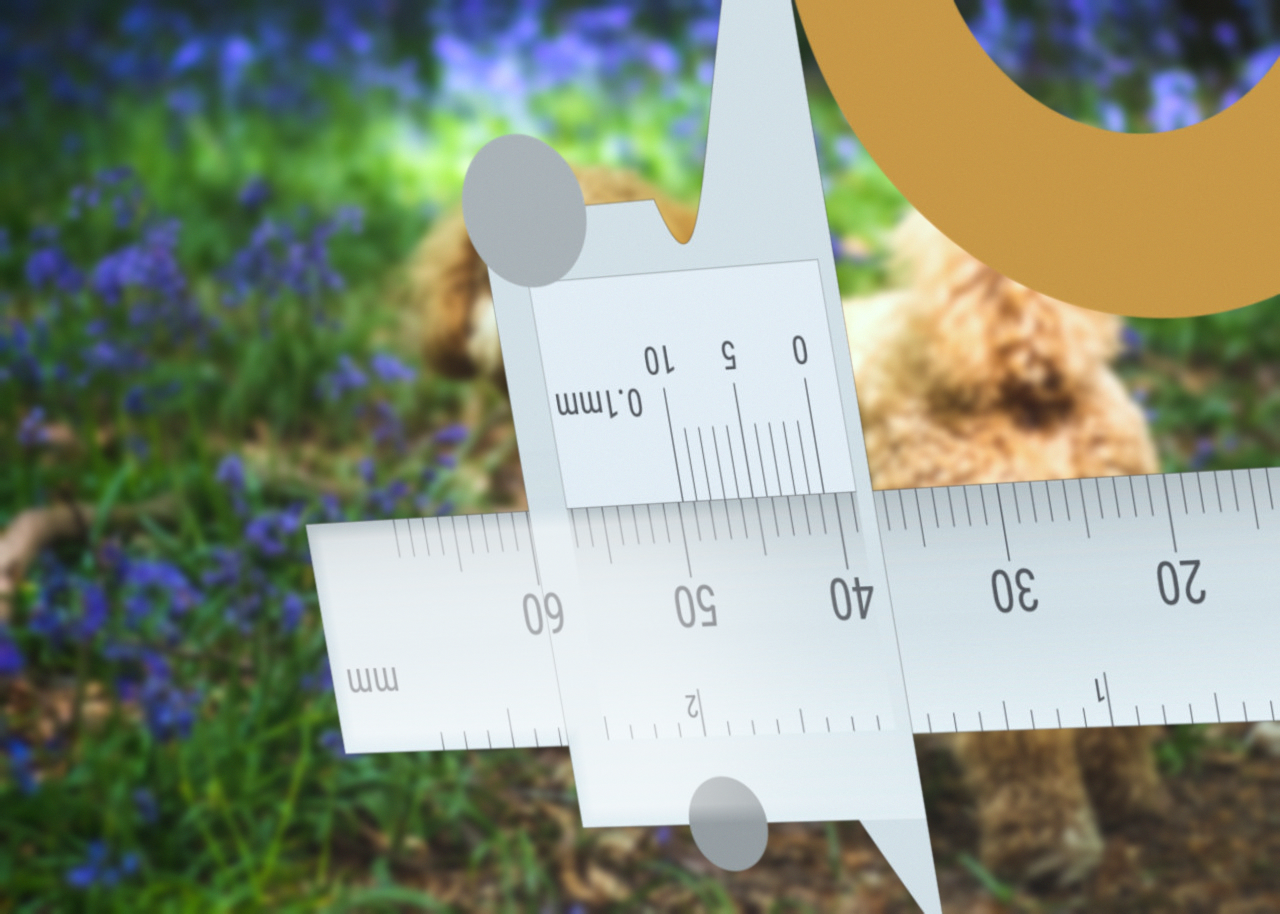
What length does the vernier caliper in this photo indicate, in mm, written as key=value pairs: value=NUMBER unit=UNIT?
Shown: value=40.7 unit=mm
